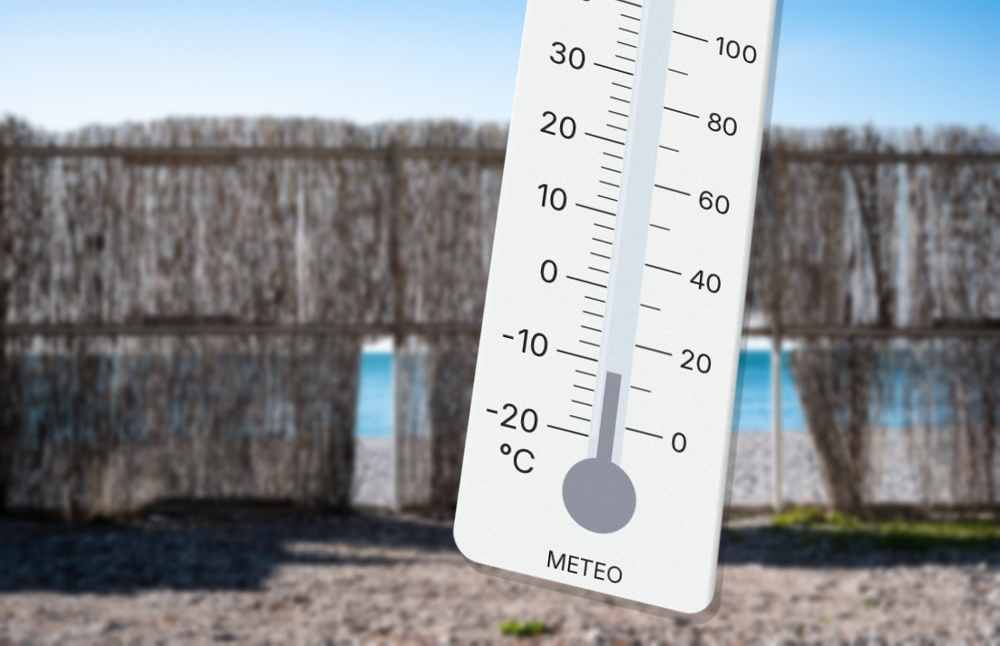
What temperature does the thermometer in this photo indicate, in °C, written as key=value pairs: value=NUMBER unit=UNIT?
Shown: value=-11 unit=°C
